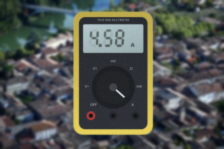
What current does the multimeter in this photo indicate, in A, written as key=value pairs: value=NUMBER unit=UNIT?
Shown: value=4.58 unit=A
